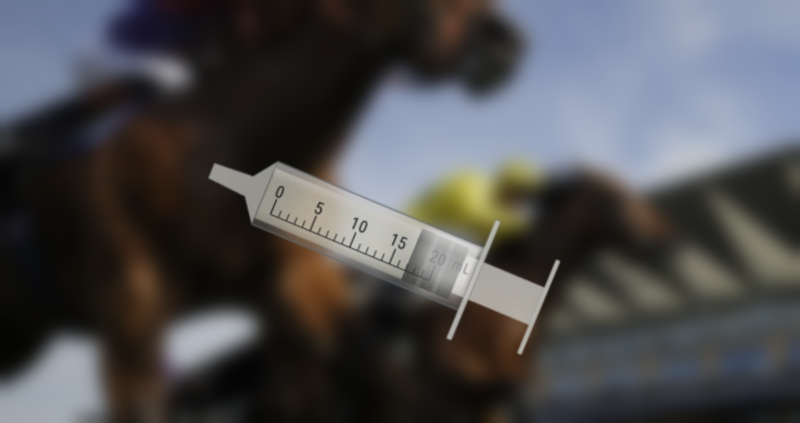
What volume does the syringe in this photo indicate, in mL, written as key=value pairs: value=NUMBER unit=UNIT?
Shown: value=17 unit=mL
